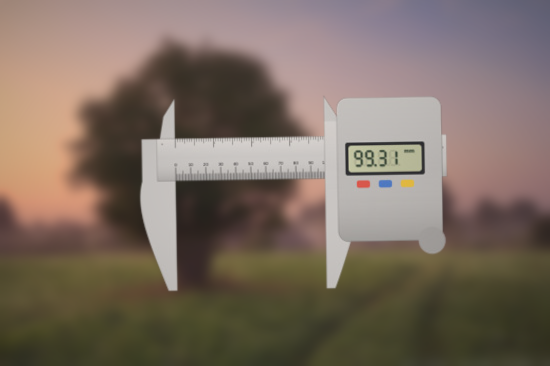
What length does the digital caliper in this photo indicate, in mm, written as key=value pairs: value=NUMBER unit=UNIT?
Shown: value=99.31 unit=mm
